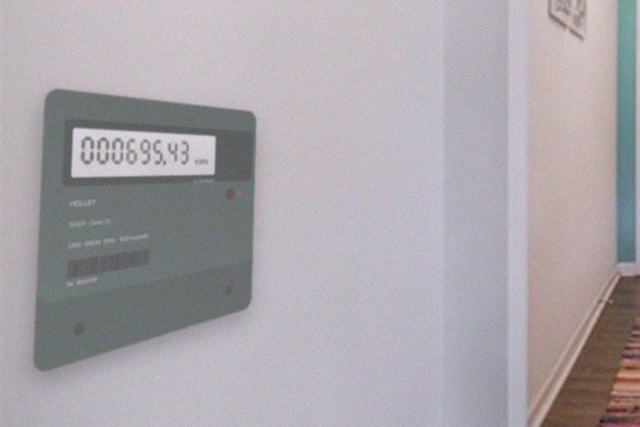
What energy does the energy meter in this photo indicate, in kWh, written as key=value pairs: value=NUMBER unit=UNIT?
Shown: value=695.43 unit=kWh
